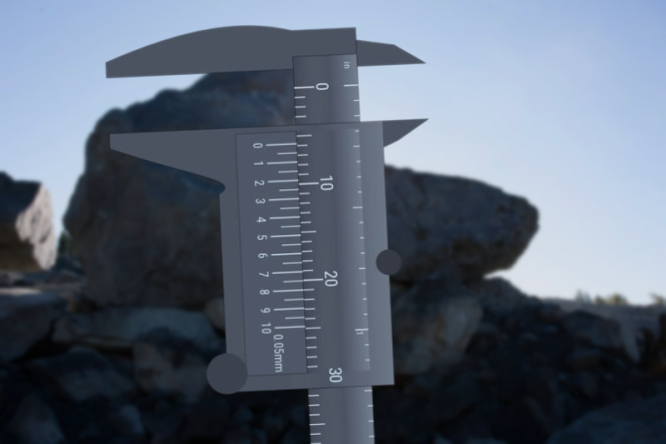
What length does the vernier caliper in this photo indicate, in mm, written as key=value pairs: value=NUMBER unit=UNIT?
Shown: value=5.8 unit=mm
